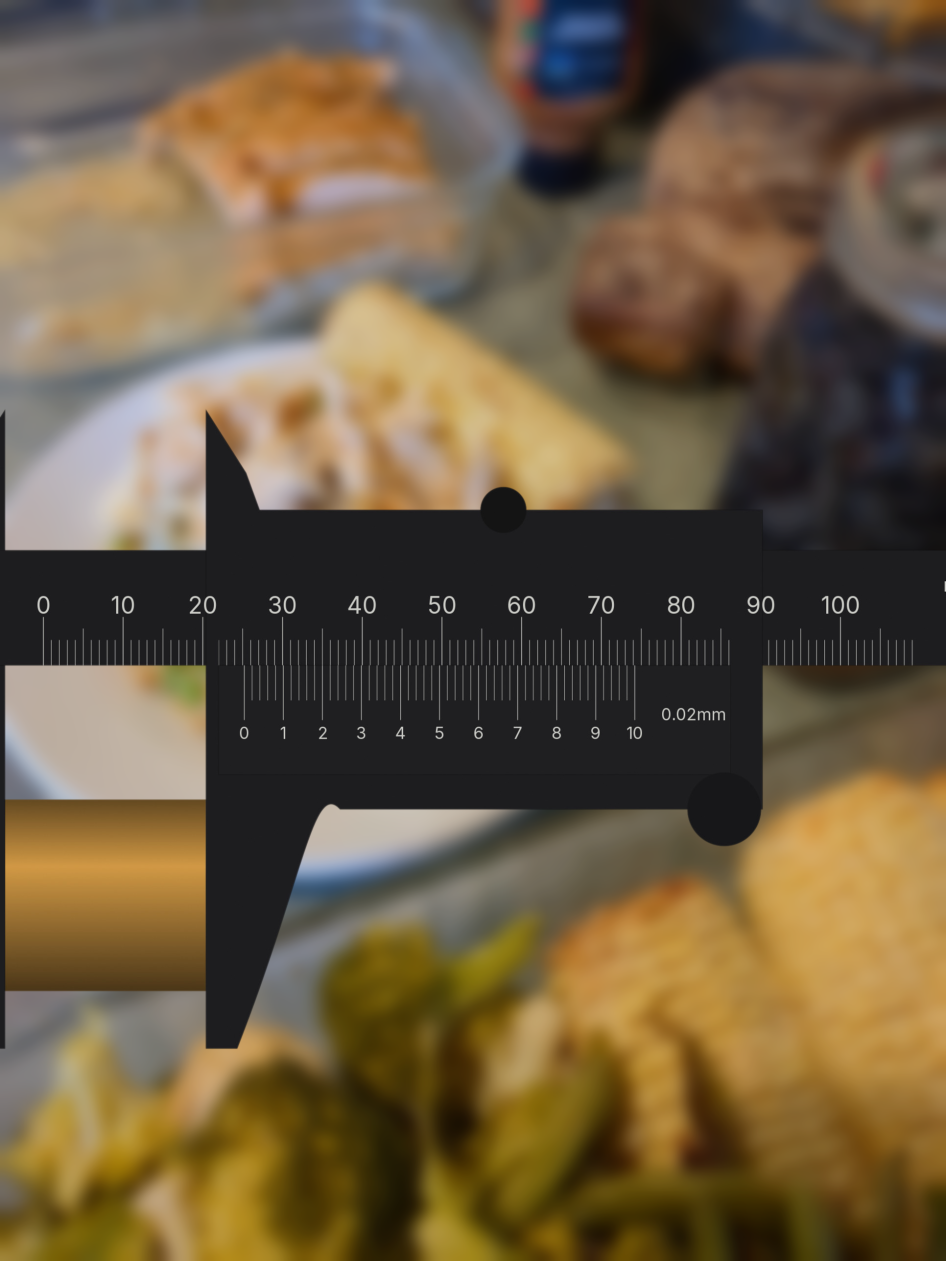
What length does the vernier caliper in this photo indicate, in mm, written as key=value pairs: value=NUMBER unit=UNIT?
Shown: value=25.2 unit=mm
